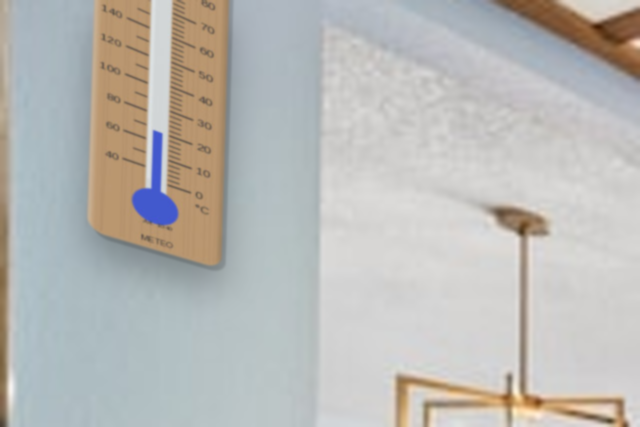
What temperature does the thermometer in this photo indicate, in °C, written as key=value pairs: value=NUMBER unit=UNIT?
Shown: value=20 unit=°C
